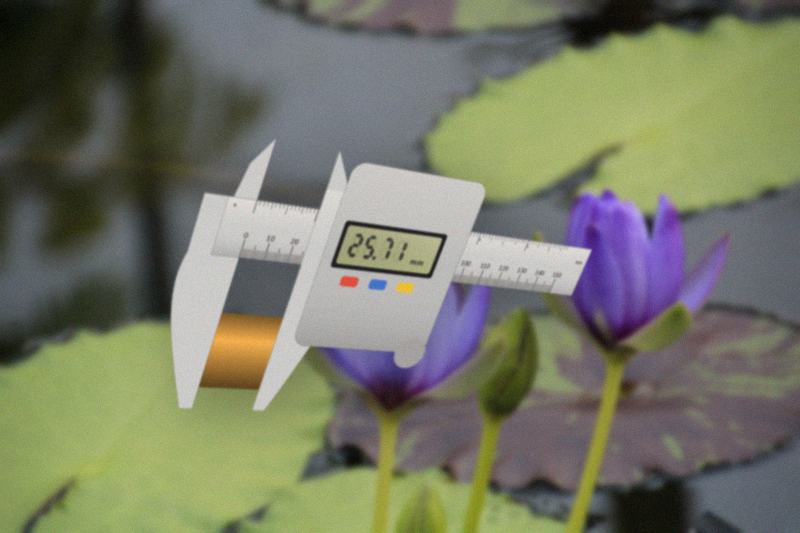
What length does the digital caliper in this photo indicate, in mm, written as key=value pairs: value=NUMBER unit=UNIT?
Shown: value=25.71 unit=mm
